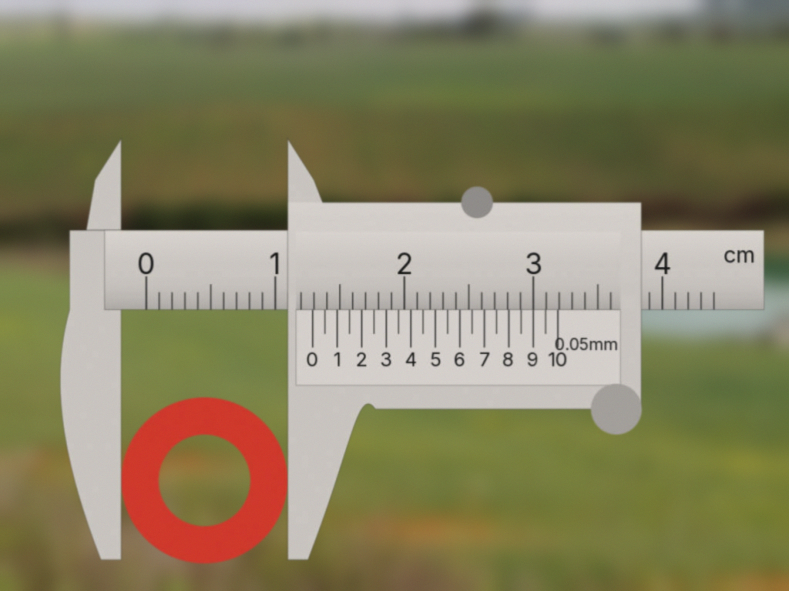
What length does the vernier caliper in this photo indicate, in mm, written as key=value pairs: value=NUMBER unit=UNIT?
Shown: value=12.9 unit=mm
